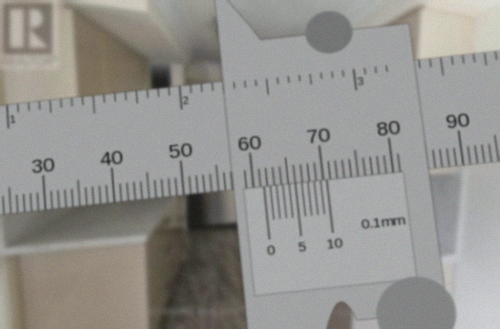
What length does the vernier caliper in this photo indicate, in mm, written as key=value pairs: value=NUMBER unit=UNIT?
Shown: value=61.5 unit=mm
